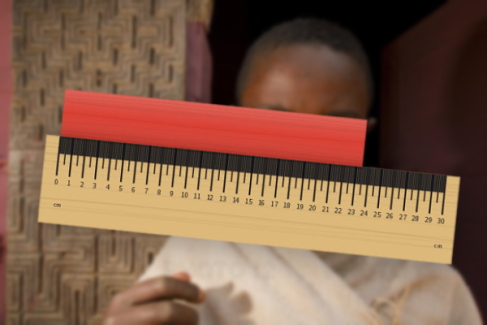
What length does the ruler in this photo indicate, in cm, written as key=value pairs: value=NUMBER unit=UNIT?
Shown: value=23.5 unit=cm
